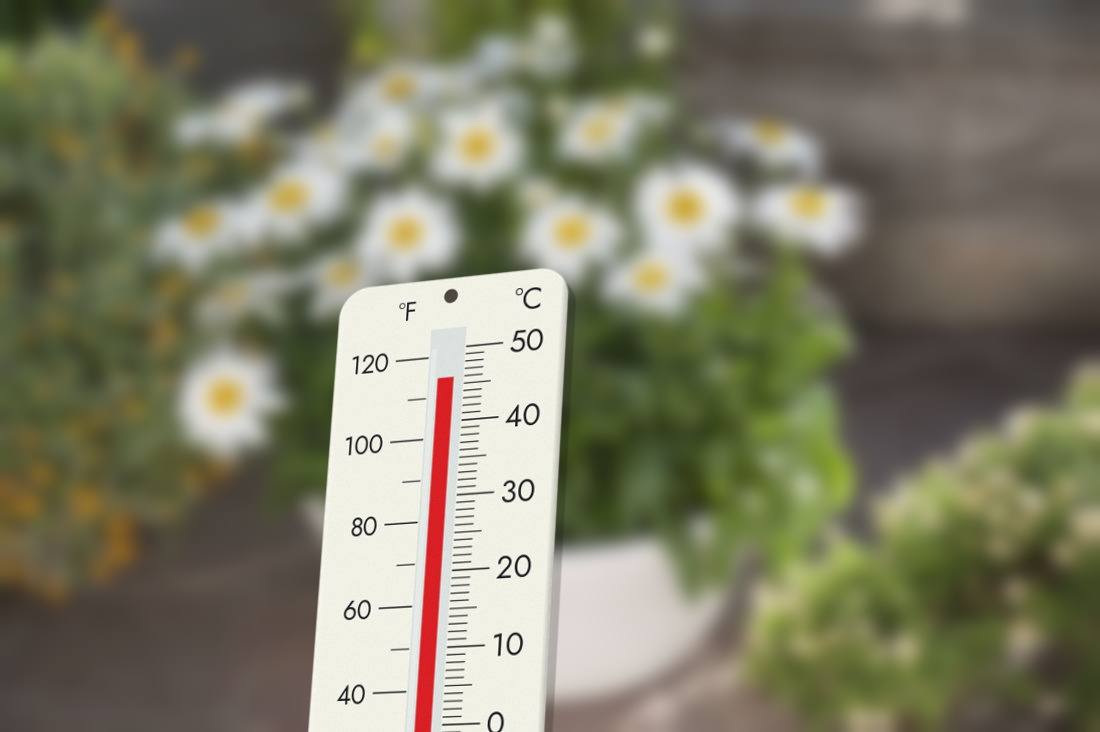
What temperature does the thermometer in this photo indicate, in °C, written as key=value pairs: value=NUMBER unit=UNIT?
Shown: value=46 unit=°C
